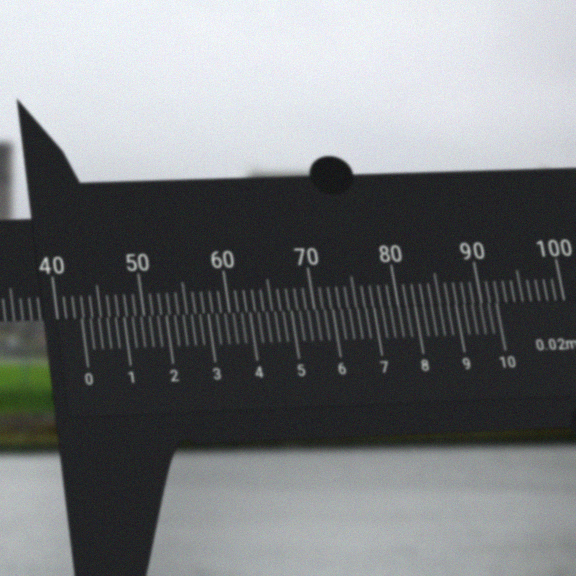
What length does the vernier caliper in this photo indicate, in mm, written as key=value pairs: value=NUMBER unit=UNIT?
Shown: value=42.8 unit=mm
